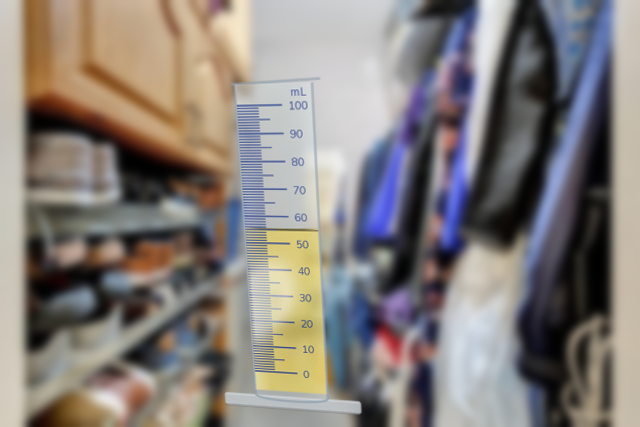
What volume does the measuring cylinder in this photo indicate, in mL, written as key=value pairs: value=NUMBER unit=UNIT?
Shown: value=55 unit=mL
